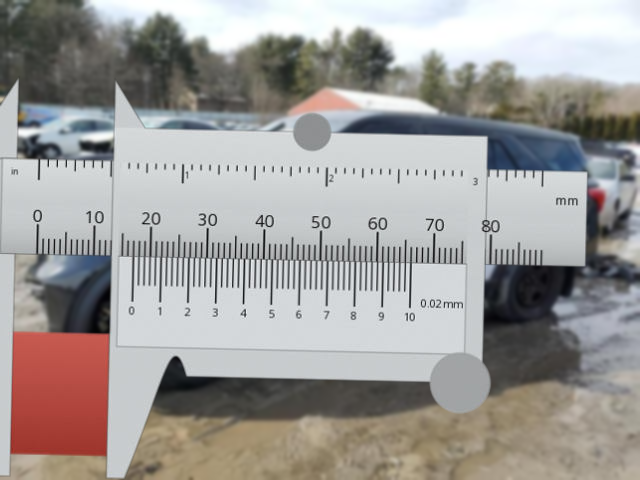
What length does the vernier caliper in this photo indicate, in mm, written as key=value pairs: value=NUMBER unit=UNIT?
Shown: value=17.0 unit=mm
